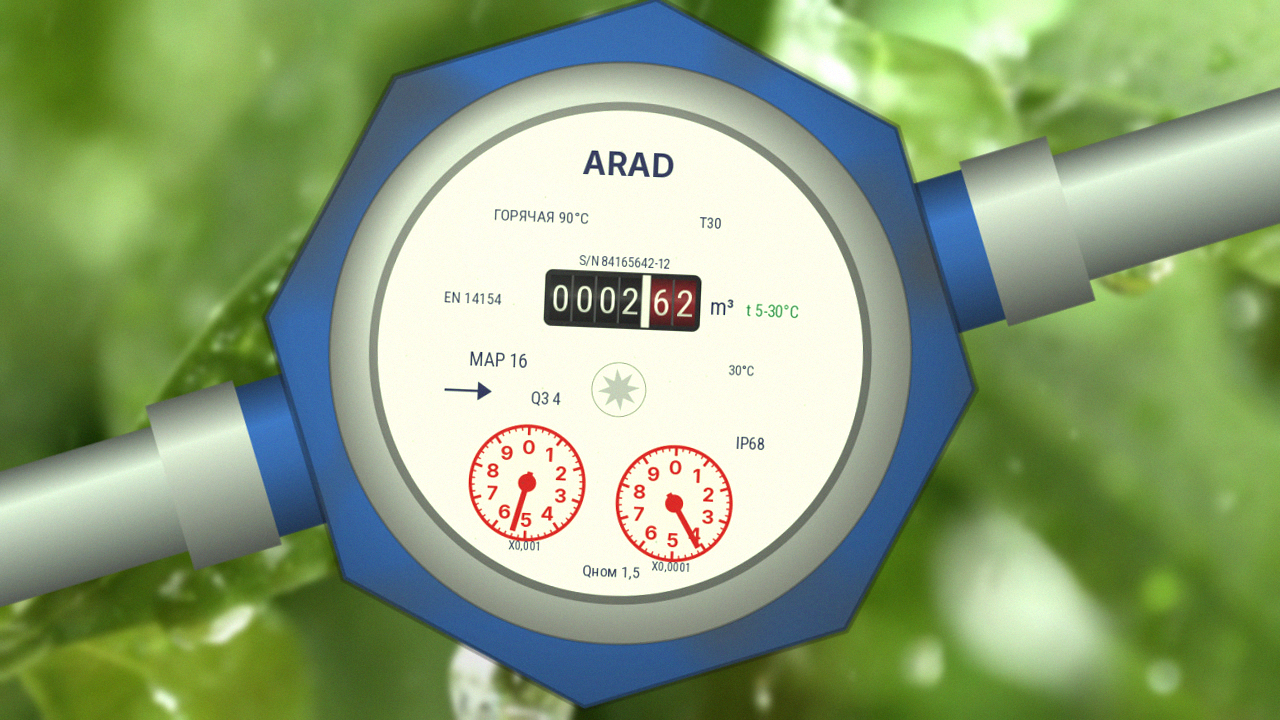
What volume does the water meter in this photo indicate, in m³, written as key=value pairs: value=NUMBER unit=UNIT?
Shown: value=2.6254 unit=m³
